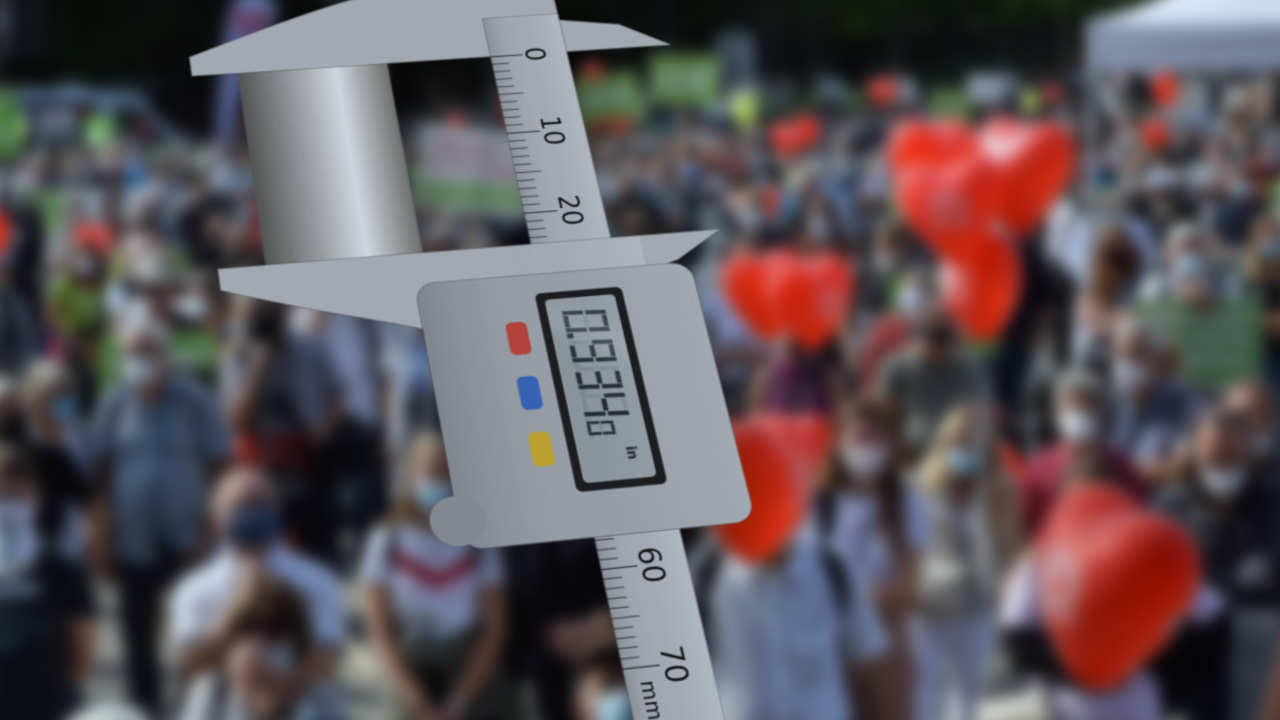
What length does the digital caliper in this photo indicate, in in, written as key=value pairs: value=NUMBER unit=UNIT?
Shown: value=0.9340 unit=in
